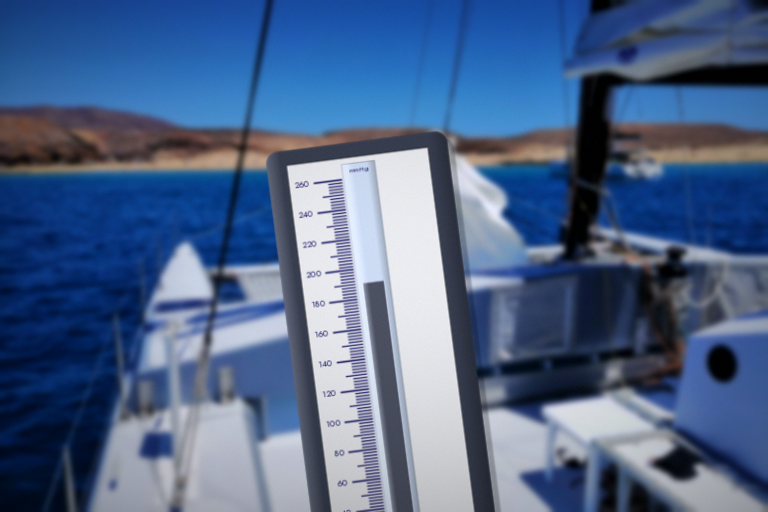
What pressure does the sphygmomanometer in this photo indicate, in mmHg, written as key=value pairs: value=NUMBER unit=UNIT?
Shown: value=190 unit=mmHg
